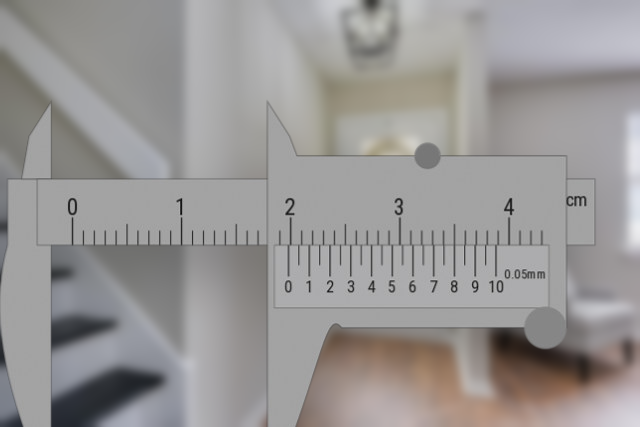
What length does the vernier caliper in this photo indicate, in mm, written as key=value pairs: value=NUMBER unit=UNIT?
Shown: value=19.8 unit=mm
